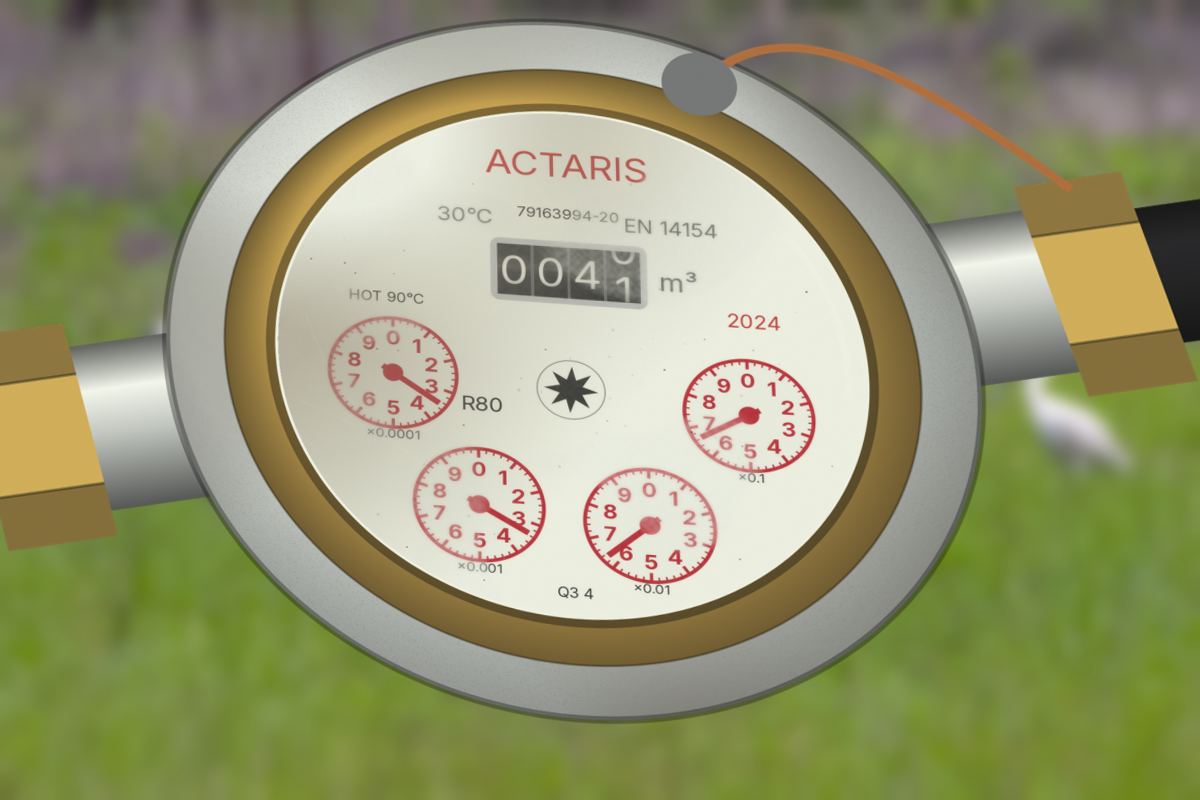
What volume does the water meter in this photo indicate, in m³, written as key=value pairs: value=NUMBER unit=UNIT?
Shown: value=40.6633 unit=m³
